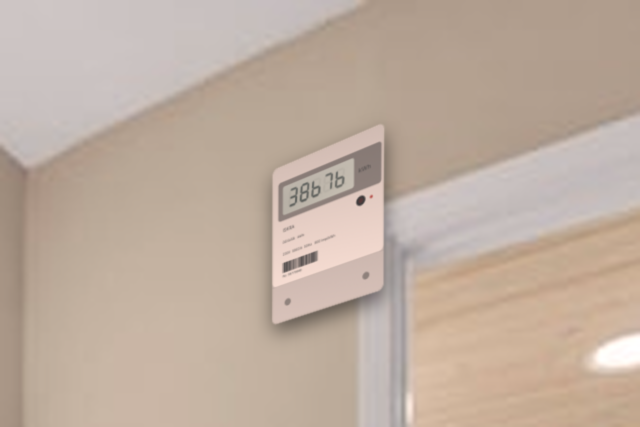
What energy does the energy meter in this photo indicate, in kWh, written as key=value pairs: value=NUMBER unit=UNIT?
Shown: value=38676 unit=kWh
